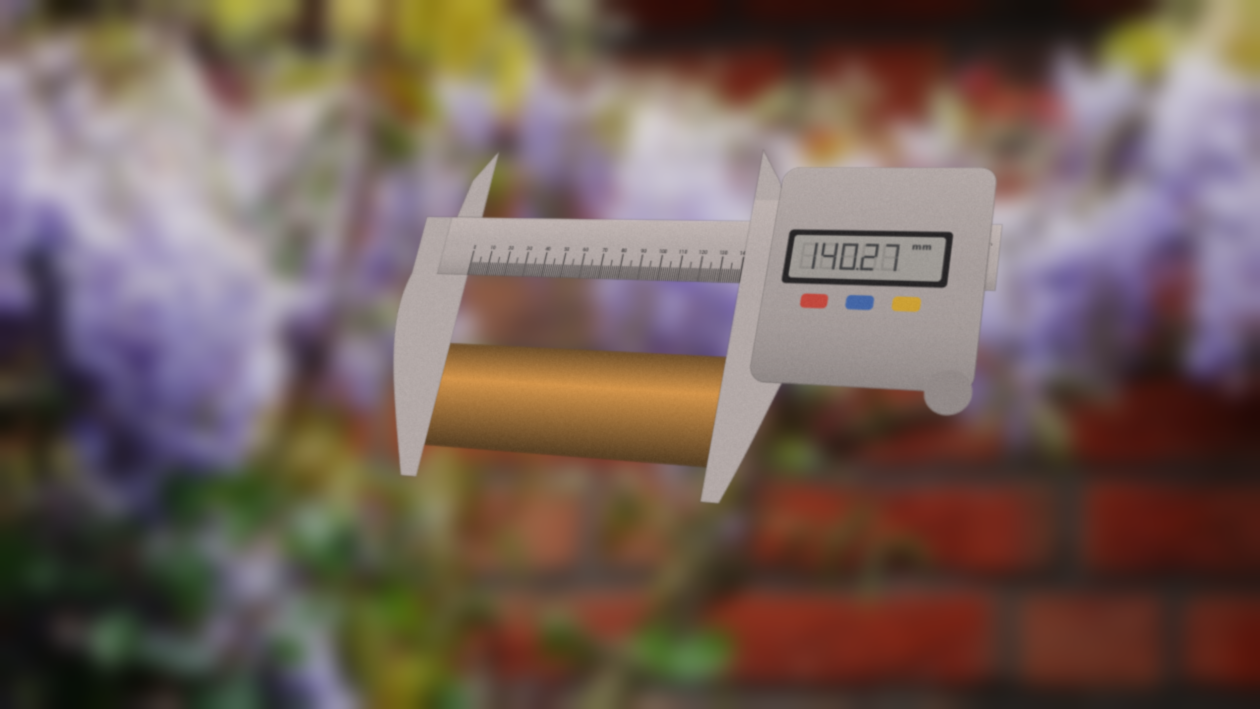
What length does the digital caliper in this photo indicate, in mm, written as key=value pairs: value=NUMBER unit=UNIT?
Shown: value=140.27 unit=mm
